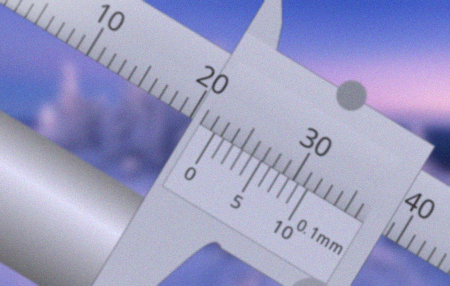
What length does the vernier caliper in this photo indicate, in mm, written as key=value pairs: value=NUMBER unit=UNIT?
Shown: value=22.4 unit=mm
